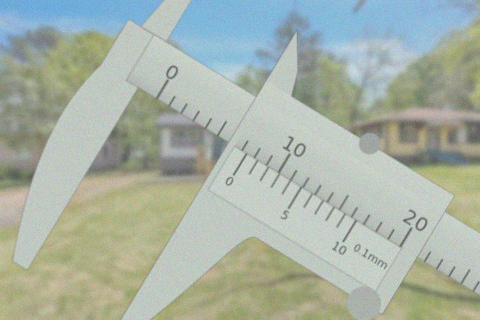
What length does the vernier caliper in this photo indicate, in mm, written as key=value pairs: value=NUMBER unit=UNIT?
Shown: value=7.4 unit=mm
